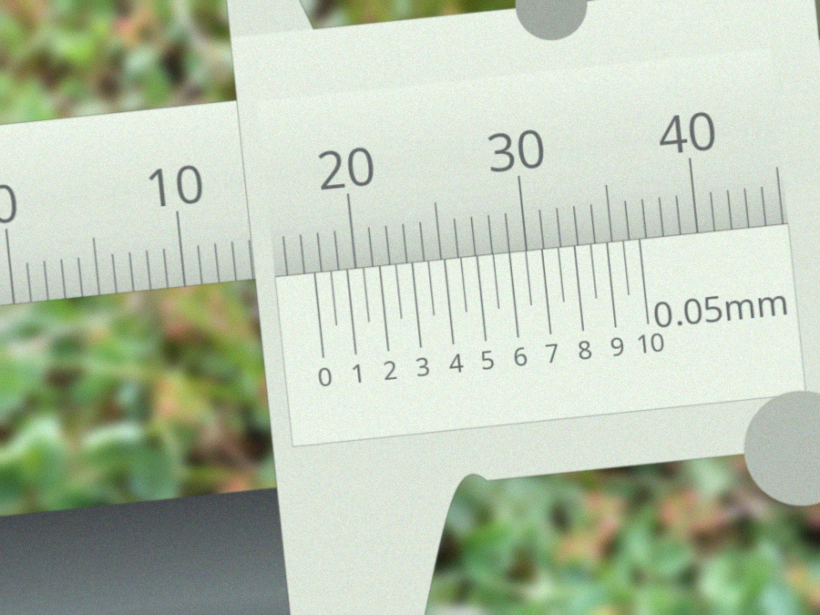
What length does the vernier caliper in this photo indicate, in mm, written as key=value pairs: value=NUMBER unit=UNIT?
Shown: value=17.6 unit=mm
